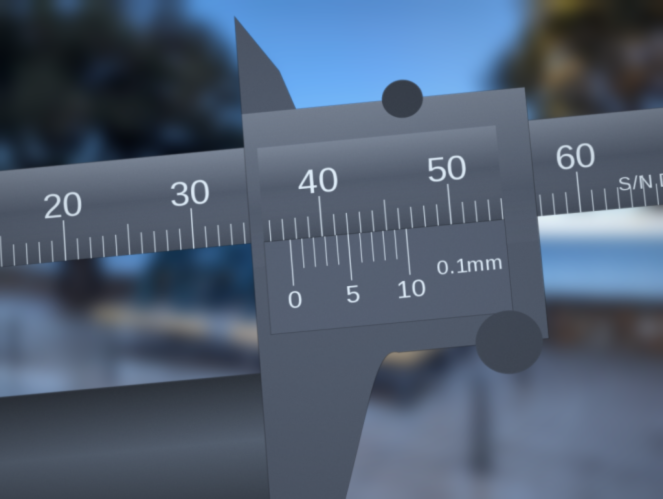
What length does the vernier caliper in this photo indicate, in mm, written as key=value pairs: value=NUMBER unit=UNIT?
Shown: value=37.5 unit=mm
